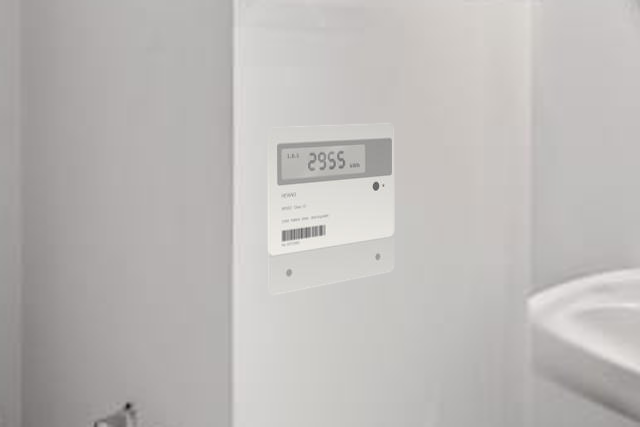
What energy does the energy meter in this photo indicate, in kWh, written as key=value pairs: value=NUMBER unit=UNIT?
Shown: value=2955 unit=kWh
